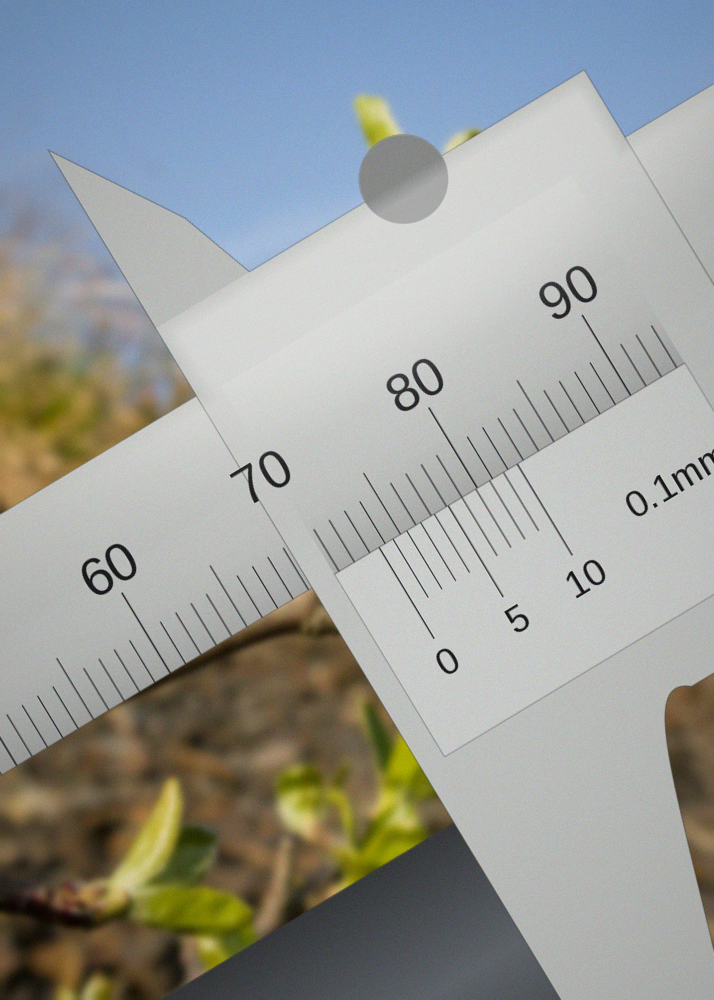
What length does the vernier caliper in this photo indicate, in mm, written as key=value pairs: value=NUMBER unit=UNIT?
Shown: value=73.6 unit=mm
